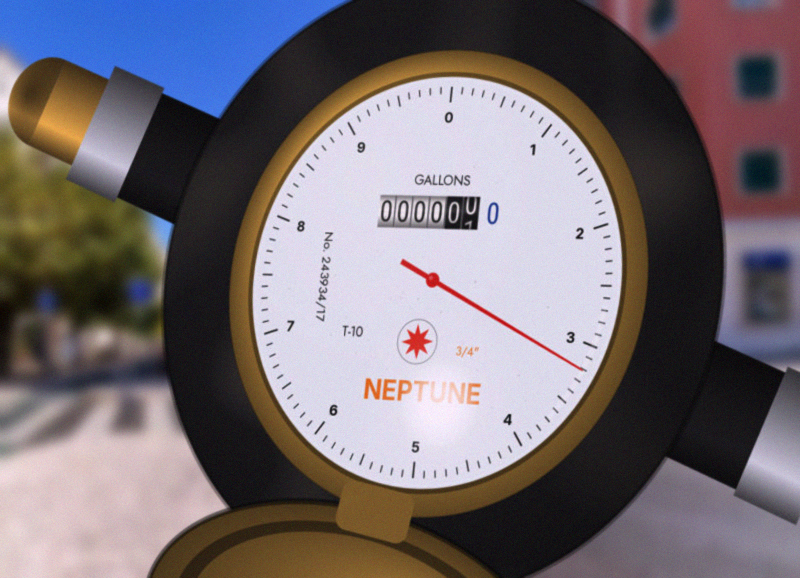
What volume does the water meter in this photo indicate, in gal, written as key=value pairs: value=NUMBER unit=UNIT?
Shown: value=3.2 unit=gal
